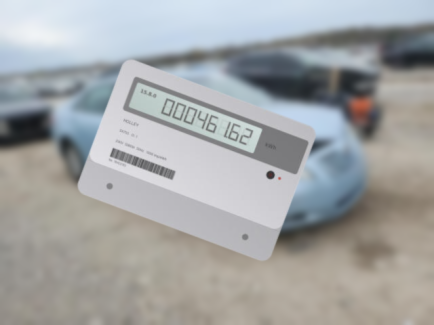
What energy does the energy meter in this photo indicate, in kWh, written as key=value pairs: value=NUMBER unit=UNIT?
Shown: value=461.62 unit=kWh
